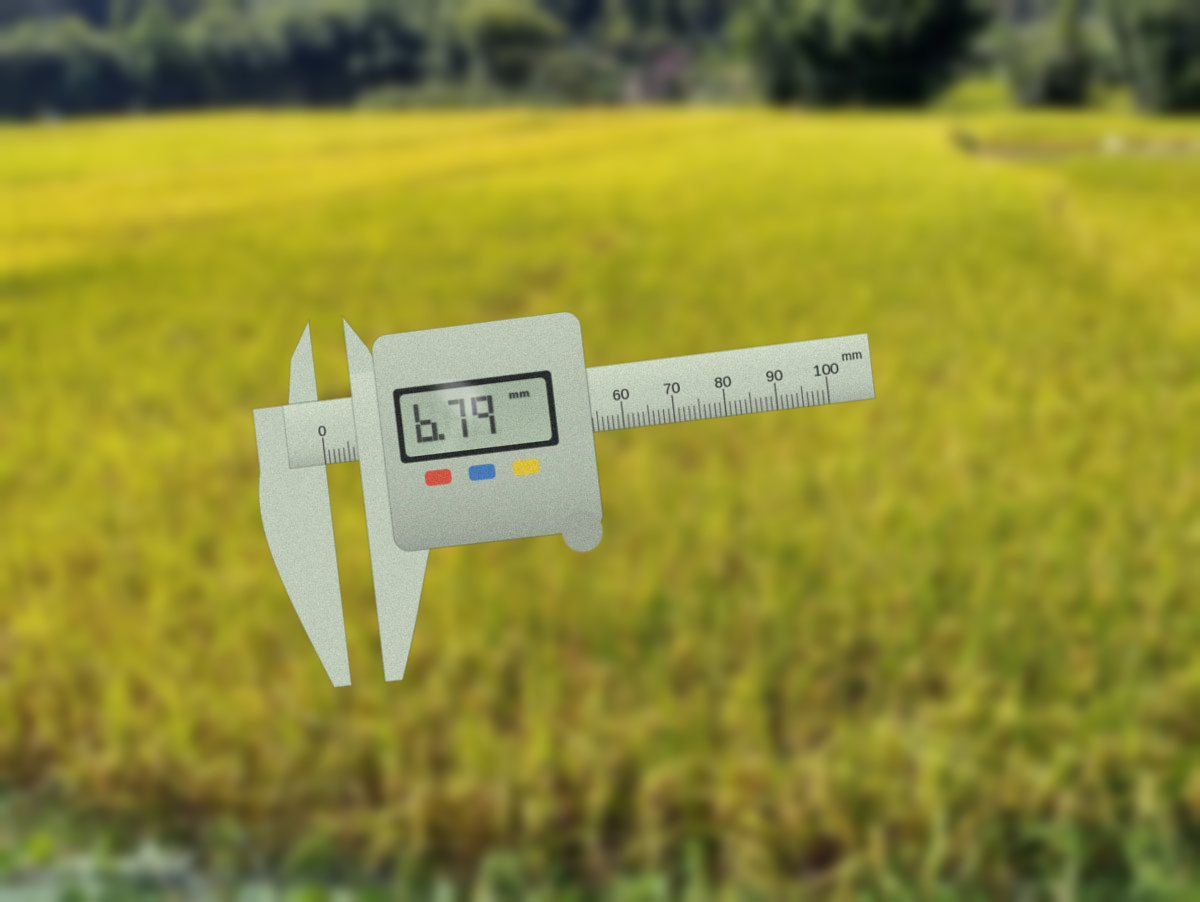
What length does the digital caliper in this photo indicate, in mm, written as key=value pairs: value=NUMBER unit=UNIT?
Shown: value=6.79 unit=mm
